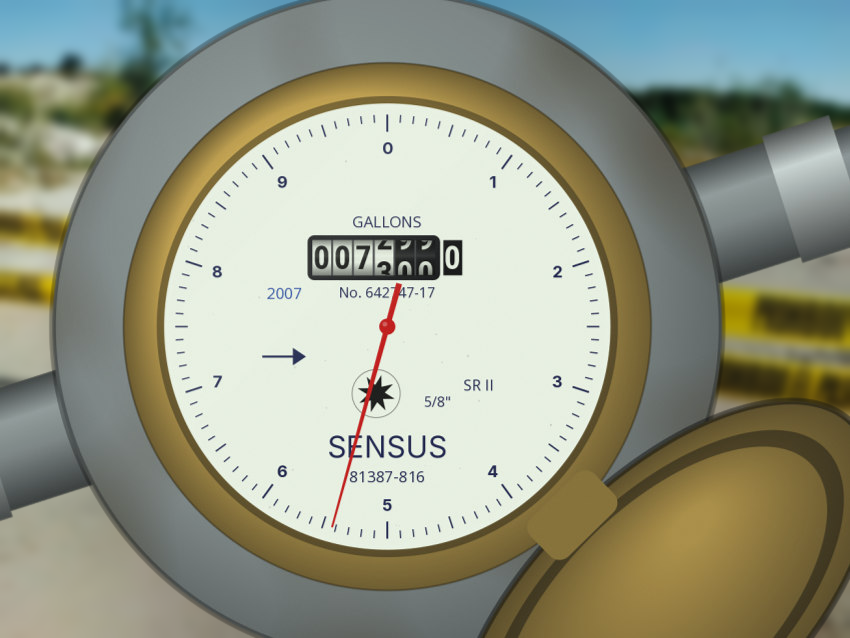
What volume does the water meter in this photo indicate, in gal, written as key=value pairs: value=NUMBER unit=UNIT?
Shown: value=72995.4 unit=gal
